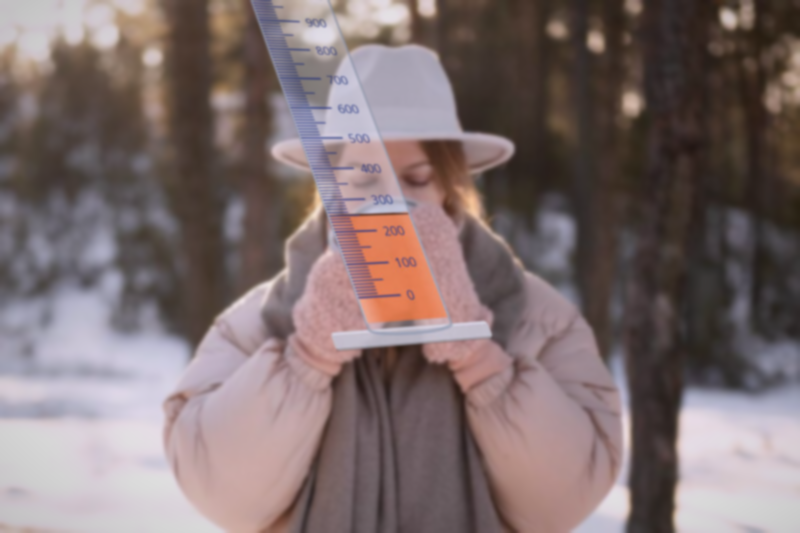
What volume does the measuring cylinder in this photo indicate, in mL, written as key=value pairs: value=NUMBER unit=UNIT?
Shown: value=250 unit=mL
